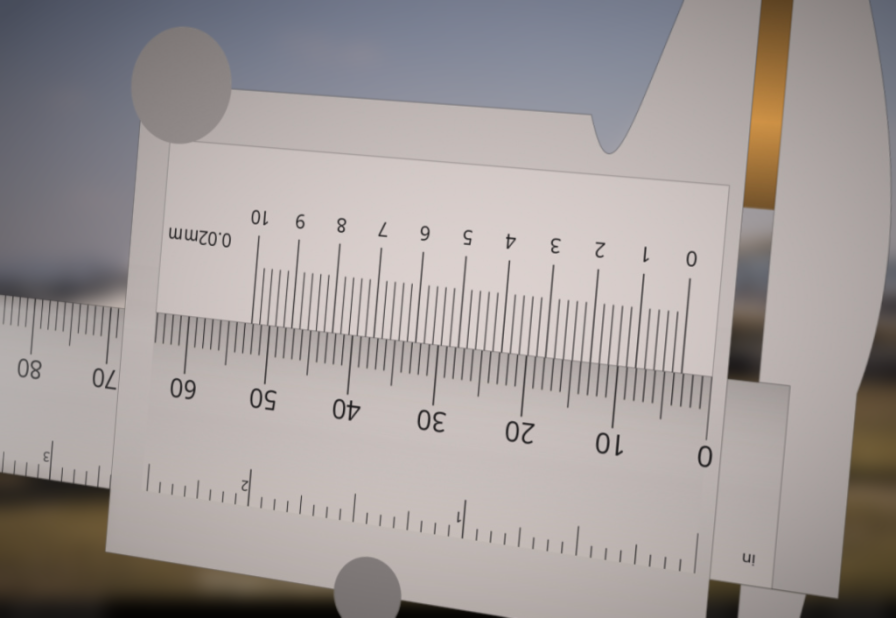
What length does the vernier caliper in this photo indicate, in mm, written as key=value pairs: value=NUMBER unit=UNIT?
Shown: value=3.2 unit=mm
